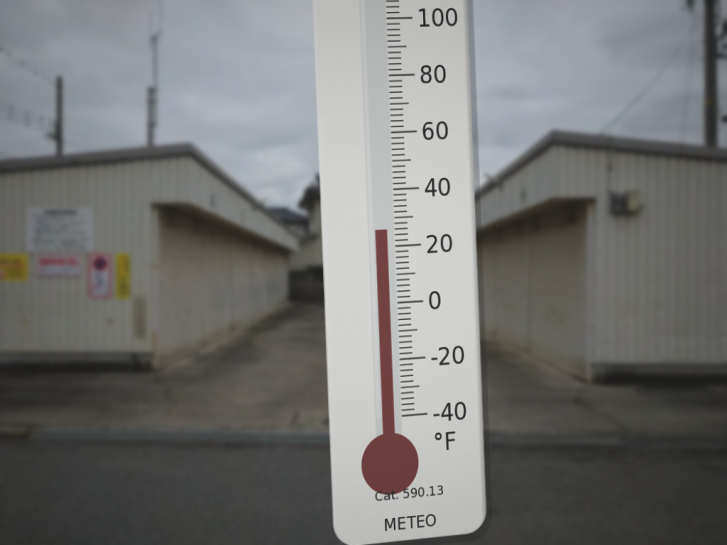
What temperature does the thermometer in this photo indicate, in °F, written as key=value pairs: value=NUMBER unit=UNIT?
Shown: value=26 unit=°F
